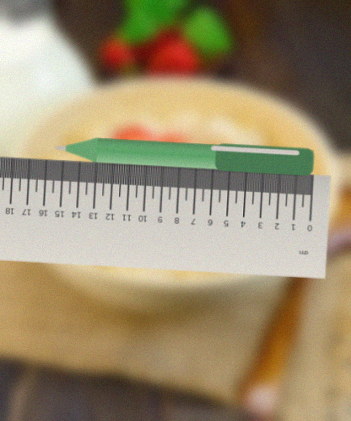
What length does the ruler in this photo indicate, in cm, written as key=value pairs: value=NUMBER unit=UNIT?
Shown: value=15.5 unit=cm
